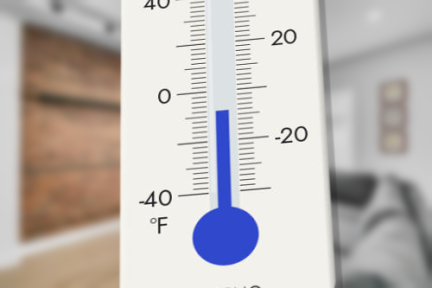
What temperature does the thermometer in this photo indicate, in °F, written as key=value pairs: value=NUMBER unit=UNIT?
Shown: value=-8 unit=°F
